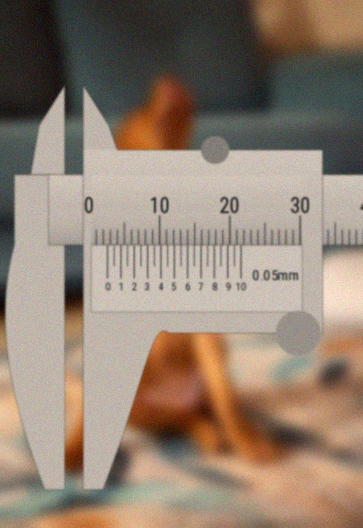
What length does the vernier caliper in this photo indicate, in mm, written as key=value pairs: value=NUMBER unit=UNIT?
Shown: value=2.6 unit=mm
